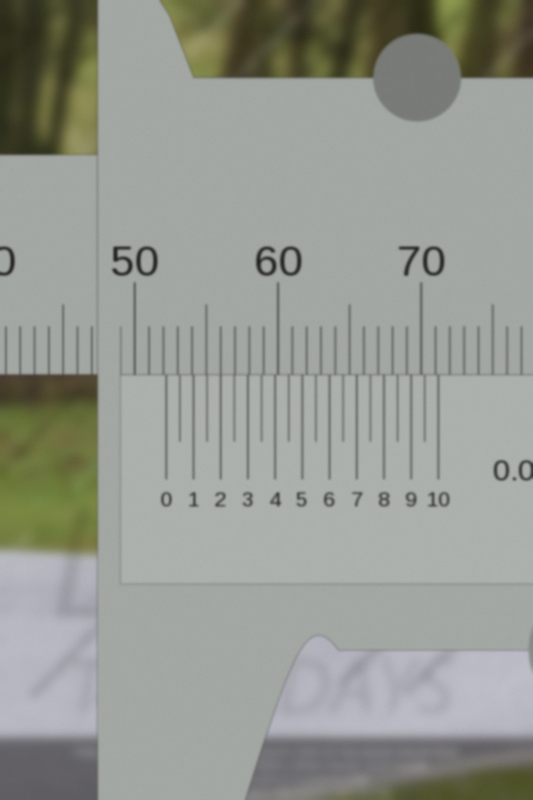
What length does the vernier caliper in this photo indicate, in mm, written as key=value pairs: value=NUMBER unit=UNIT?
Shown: value=52.2 unit=mm
